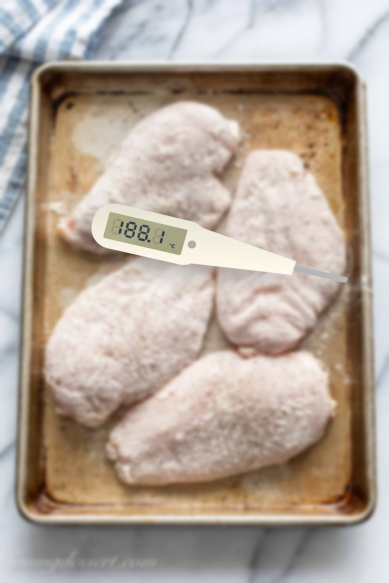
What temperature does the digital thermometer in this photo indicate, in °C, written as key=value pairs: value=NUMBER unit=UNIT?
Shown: value=188.1 unit=°C
